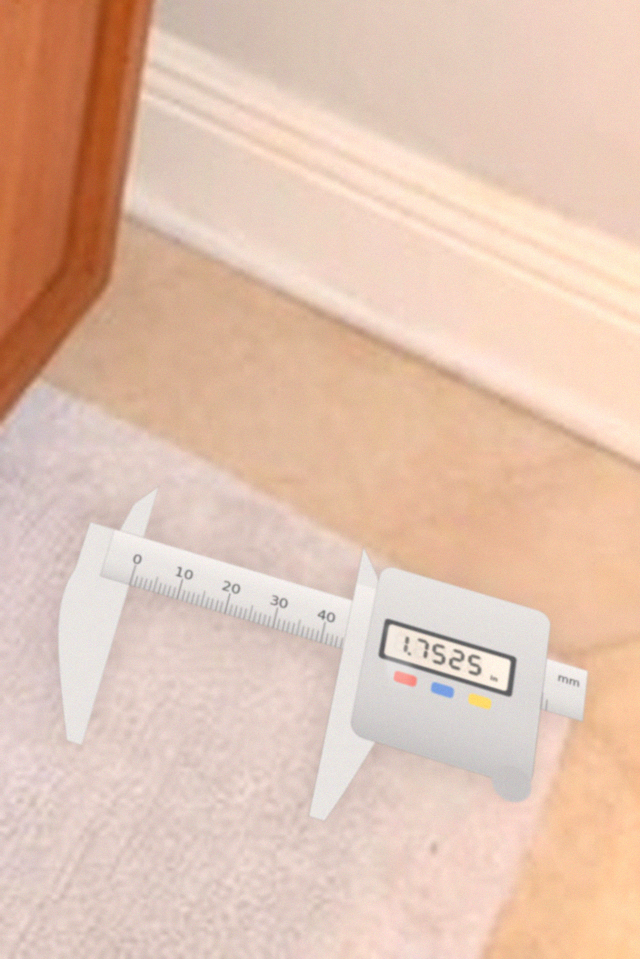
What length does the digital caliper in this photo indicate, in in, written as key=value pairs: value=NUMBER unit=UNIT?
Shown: value=1.7525 unit=in
